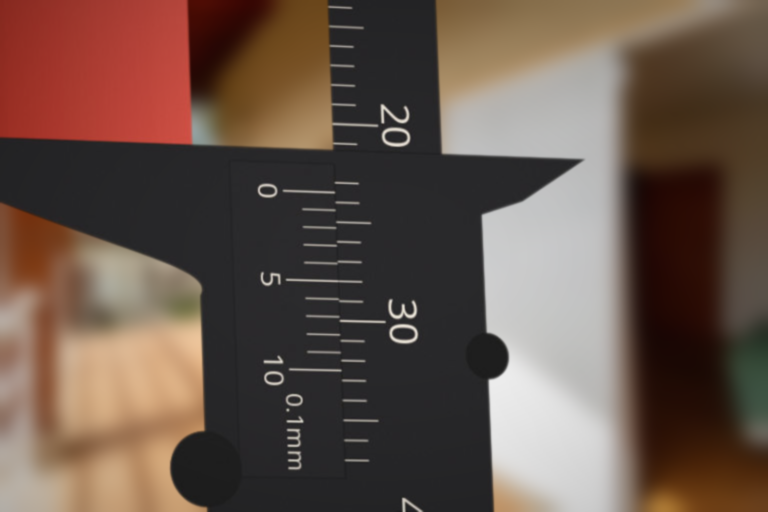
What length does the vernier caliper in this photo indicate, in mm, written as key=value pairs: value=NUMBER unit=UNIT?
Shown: value=23.5 unit=mm
